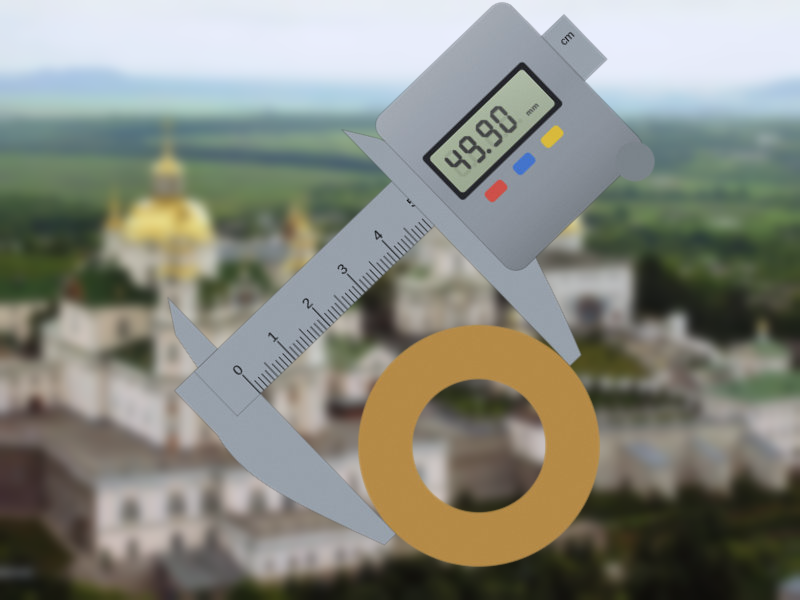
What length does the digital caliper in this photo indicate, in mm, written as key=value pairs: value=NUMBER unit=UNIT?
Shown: value=49.90 unit=mm
